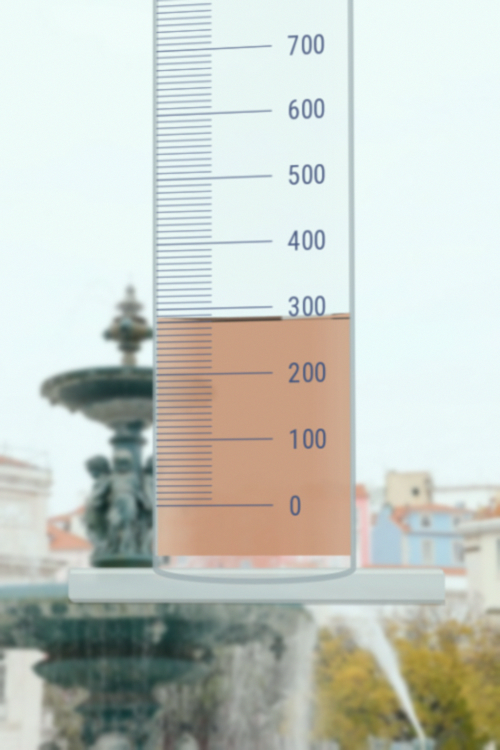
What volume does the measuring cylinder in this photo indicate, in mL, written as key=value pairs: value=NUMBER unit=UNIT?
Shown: value=280 unit=mL
